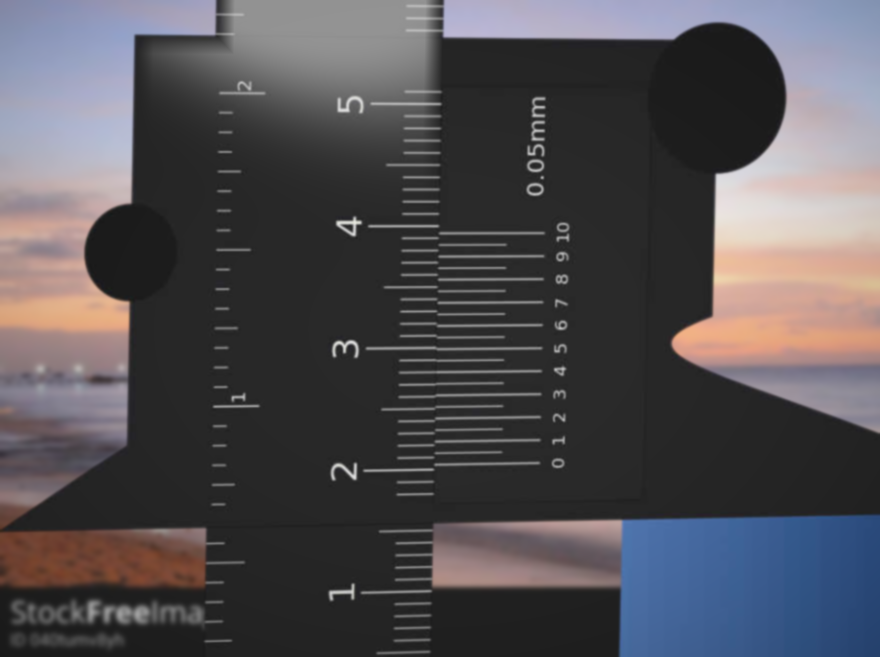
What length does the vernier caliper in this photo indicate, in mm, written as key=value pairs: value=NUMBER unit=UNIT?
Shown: value=20.4 unit=mm
